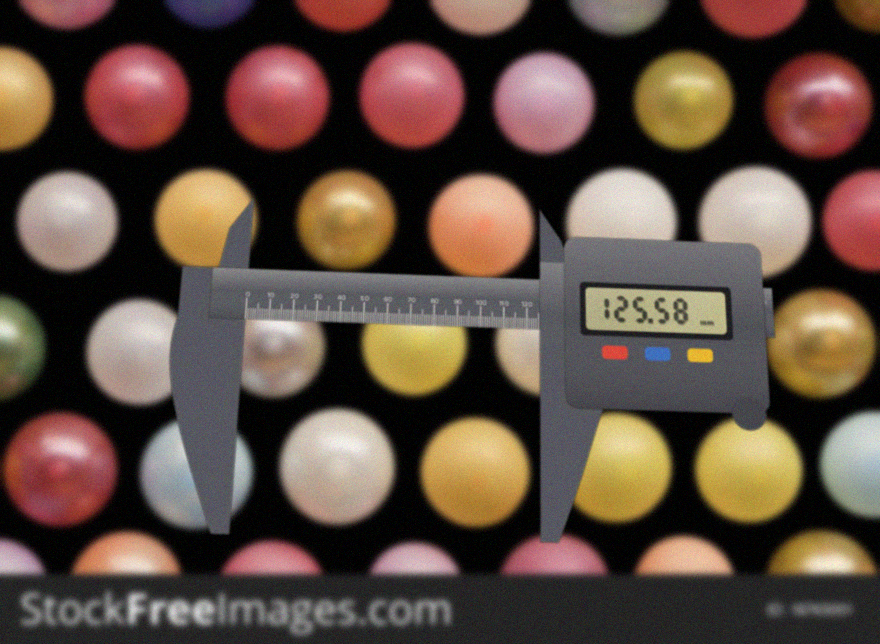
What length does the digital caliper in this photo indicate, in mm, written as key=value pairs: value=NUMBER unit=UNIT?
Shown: value=125.58 unit=mm
